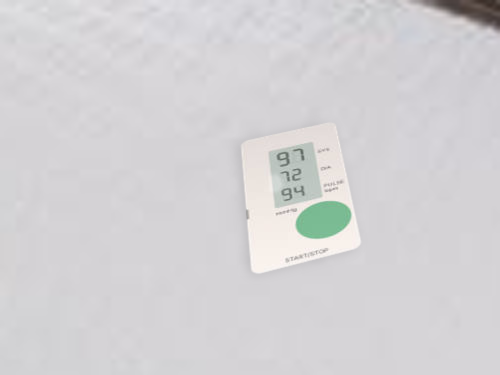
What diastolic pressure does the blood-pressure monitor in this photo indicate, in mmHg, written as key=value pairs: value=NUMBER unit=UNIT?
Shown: value=72 unit=mmHg
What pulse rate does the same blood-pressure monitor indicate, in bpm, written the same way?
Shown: value=94 unit=bpm
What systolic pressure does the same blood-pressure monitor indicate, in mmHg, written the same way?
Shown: value=97 unit=mmHg
